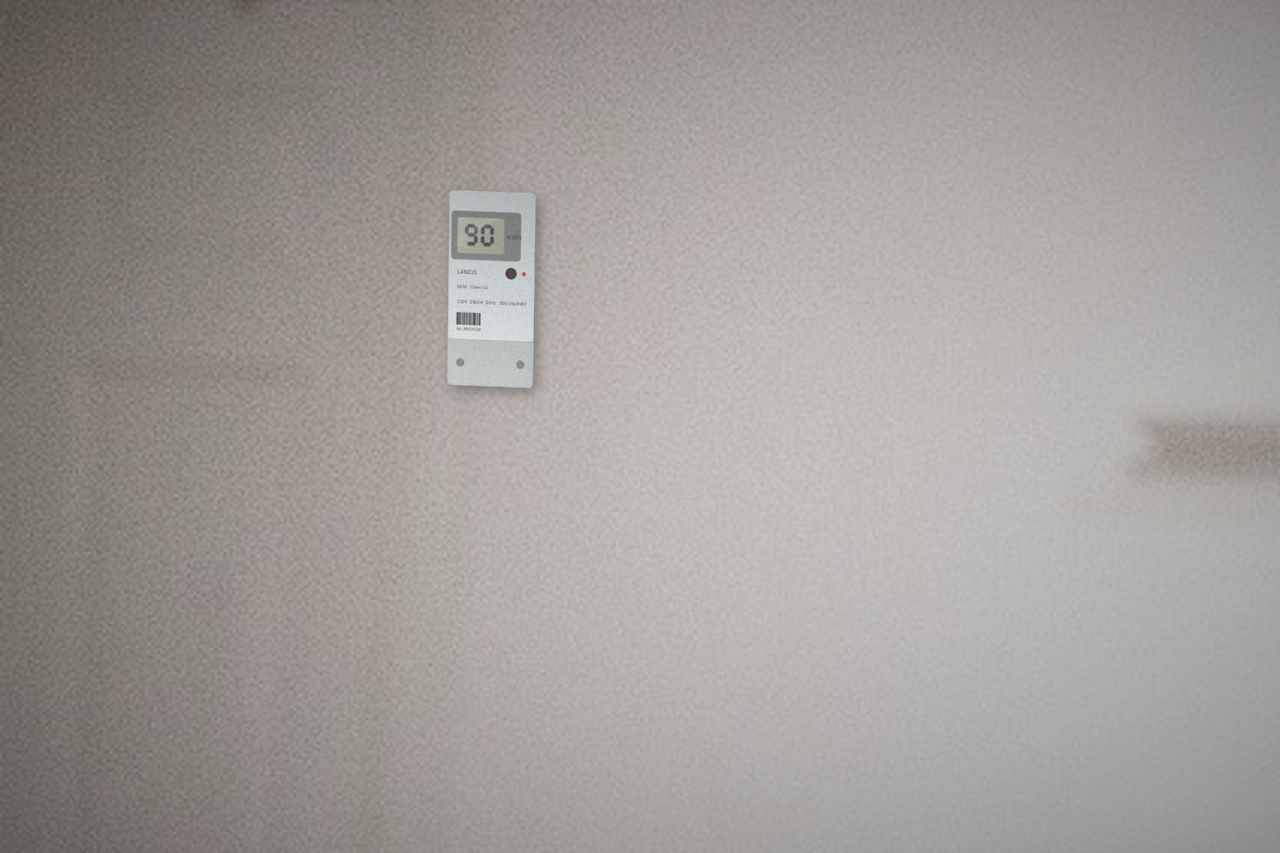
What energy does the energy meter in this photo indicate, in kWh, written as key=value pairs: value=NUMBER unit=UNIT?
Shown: value=90 unit=kWh
